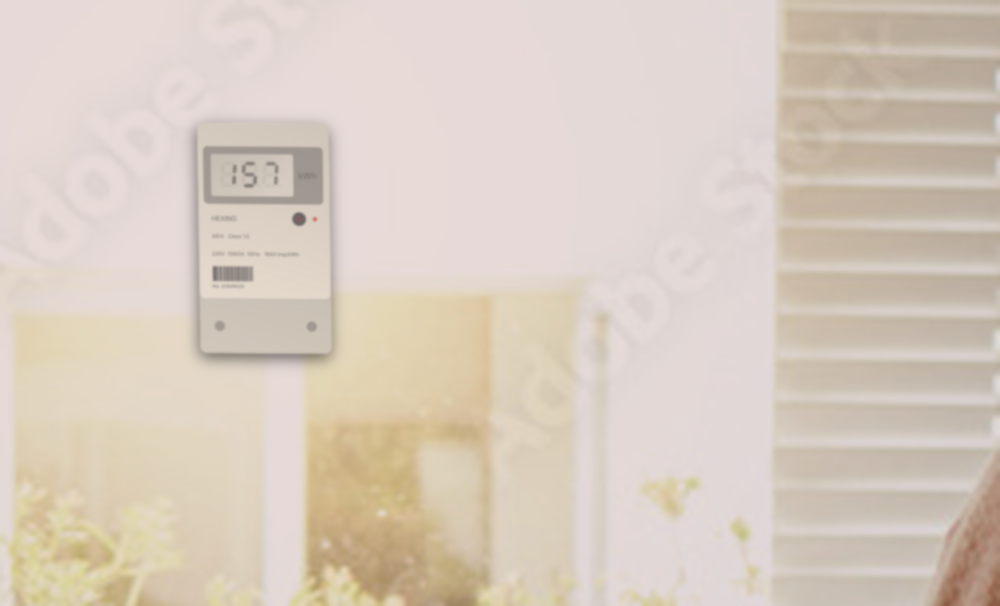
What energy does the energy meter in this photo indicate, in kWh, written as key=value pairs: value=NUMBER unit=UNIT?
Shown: value=157 unit=kWh
